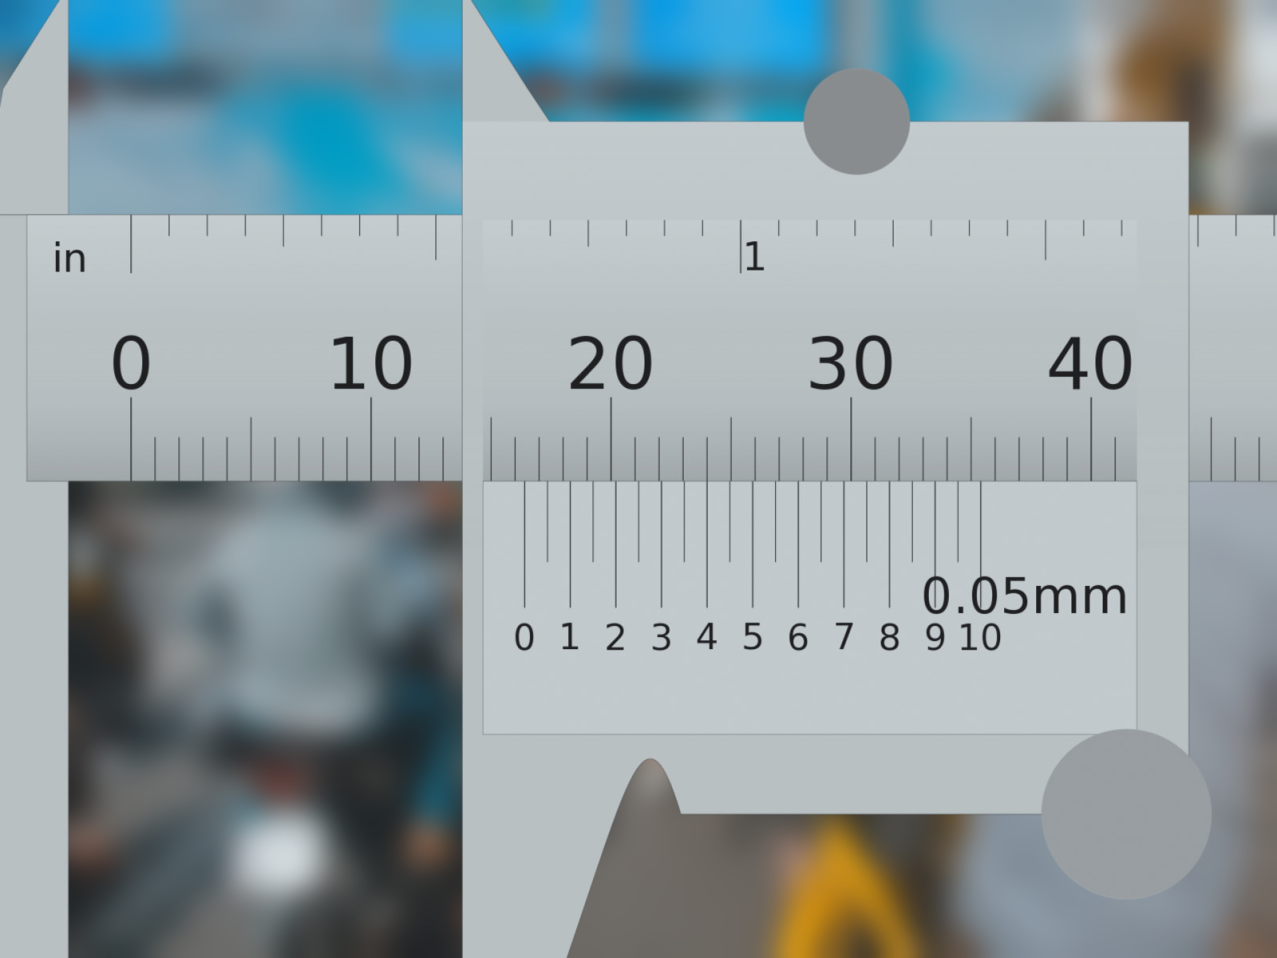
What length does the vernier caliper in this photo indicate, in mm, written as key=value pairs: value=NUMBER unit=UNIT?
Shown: value=16.40 unit=mm
